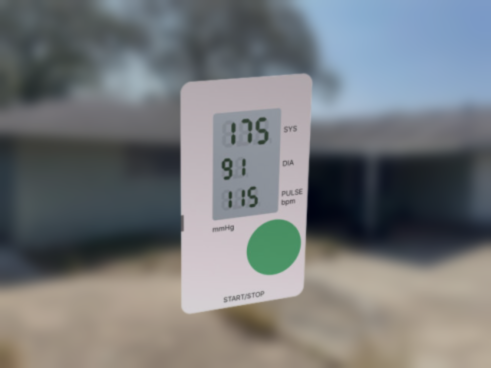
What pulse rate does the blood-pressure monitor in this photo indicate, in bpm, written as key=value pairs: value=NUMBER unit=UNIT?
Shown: value=115 unit=bpm
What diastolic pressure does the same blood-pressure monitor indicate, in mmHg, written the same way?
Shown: value=91 unit=mmHg
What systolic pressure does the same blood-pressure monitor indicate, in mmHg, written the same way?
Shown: value=175 unit=mmHg
